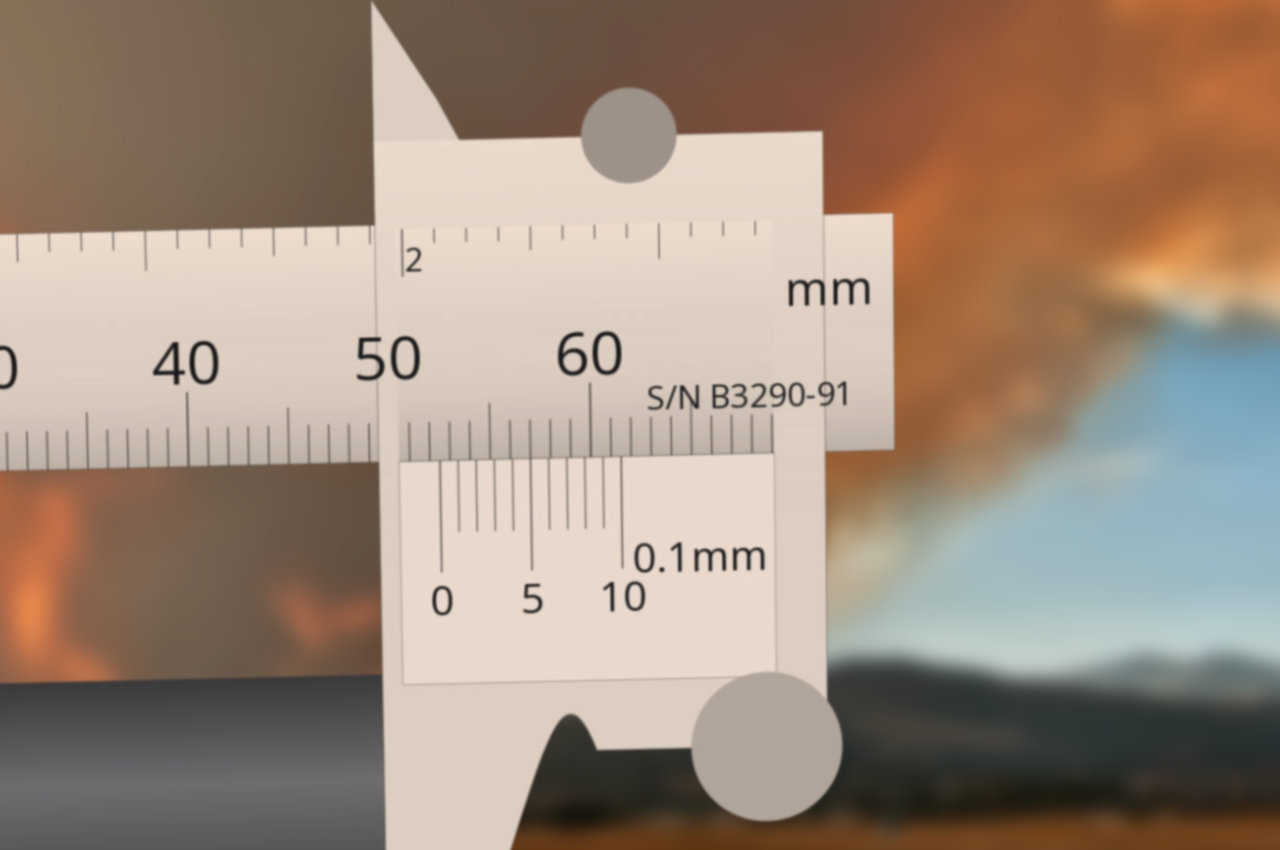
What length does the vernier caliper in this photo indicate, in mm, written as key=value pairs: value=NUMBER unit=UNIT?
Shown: value=52.5 unit=mm
